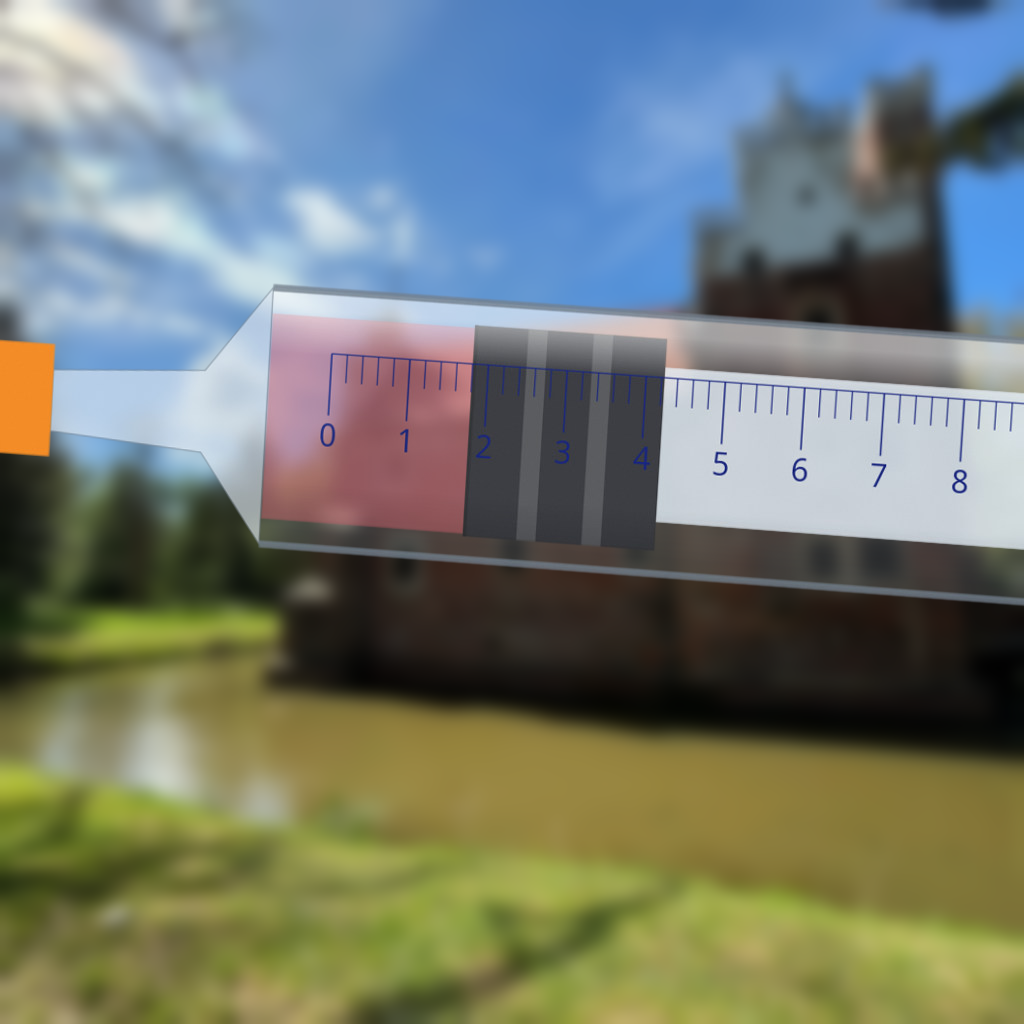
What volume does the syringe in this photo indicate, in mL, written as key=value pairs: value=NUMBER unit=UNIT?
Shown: value=1.8 unit=mL
